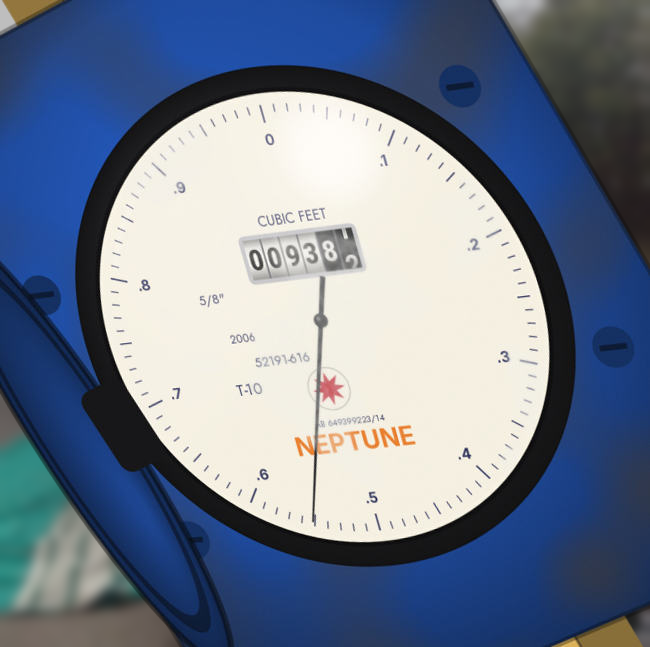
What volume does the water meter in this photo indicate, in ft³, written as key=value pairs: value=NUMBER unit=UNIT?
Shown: value=9381.55 unit=ft³
